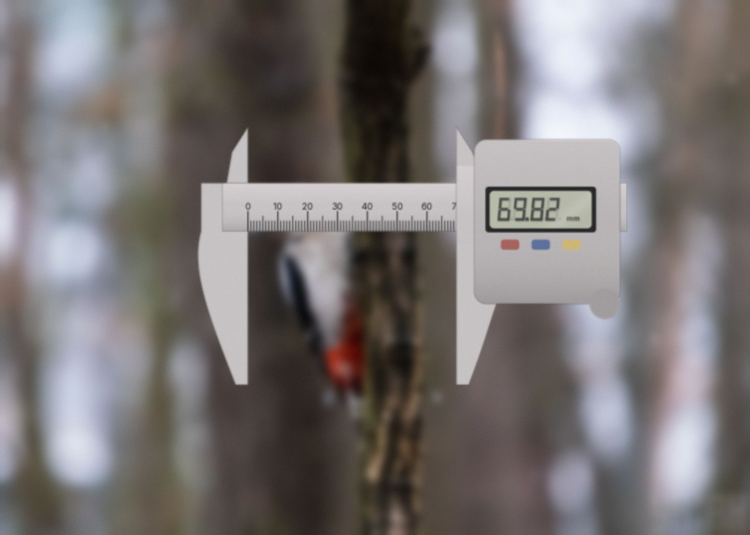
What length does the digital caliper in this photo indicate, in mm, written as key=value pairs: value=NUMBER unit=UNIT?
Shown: value=69.82 unit=mm
